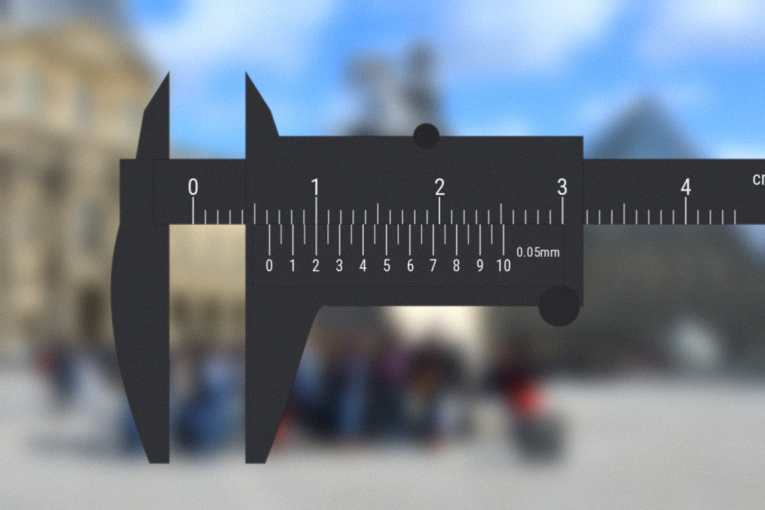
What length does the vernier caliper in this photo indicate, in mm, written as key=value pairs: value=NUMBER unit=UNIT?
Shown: value=6.2 unit=mm
